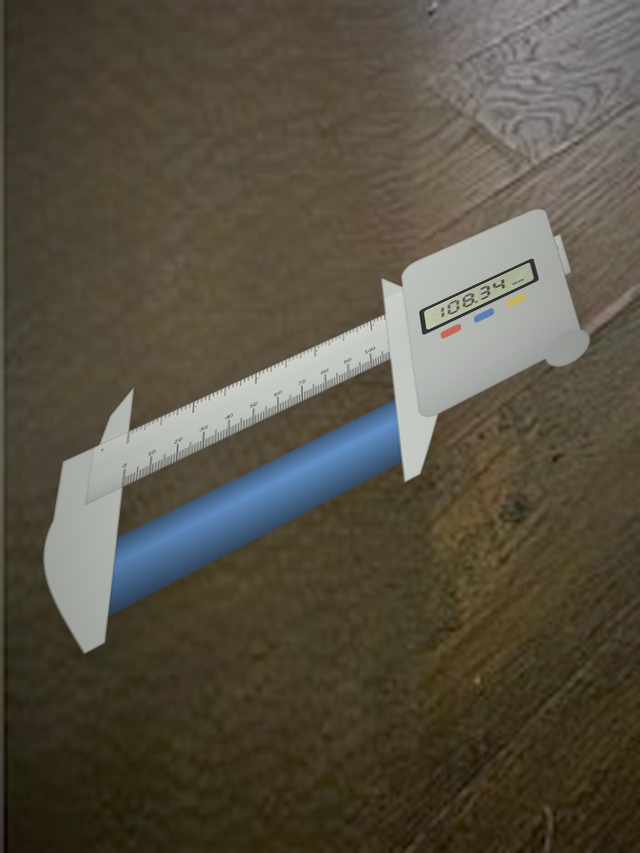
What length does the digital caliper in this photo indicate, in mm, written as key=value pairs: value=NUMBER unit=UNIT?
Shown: value=108.34 unit=mm
